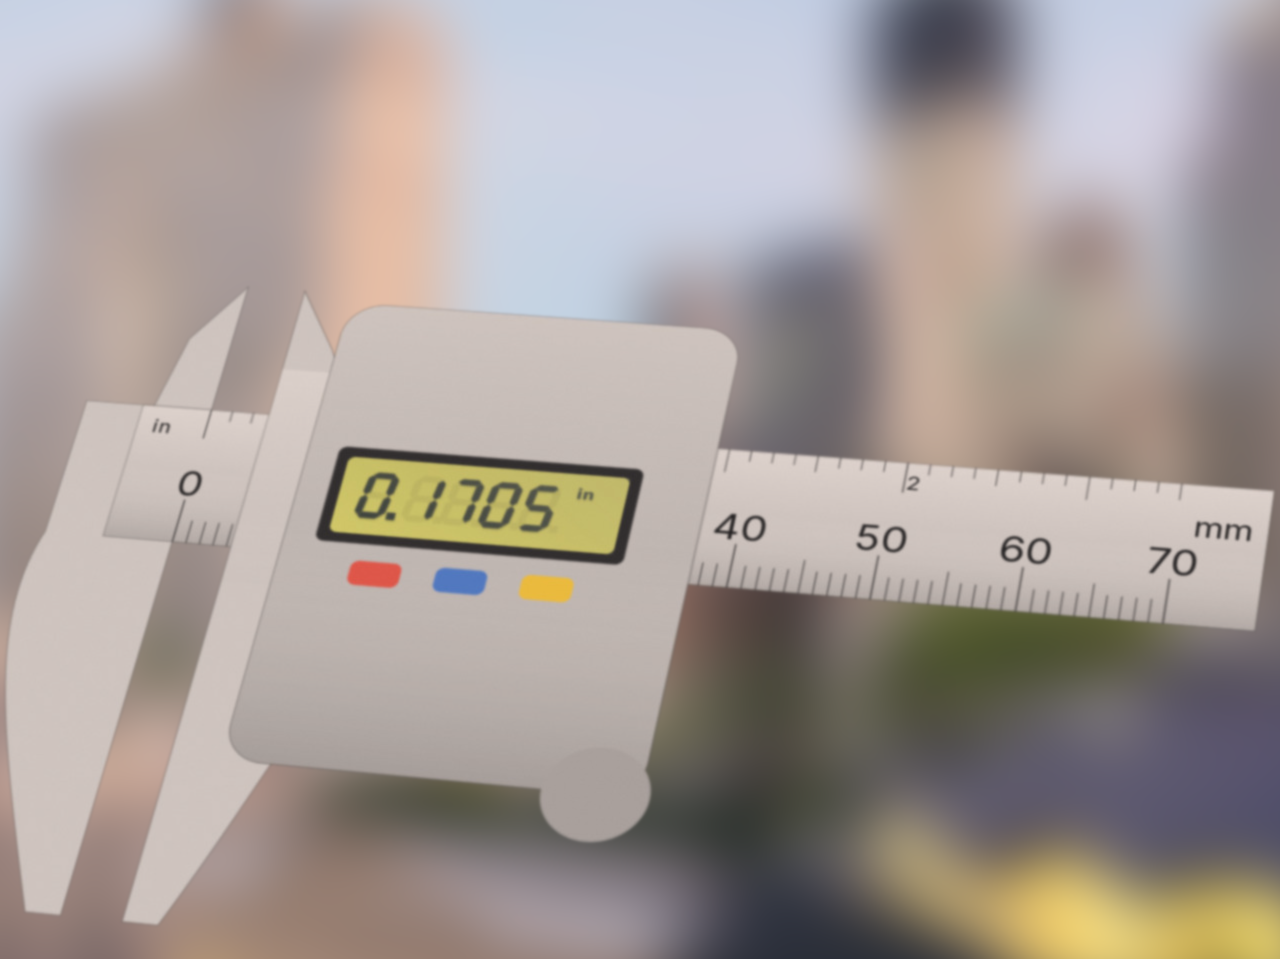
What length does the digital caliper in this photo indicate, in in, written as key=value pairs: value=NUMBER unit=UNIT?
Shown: value=0.1705 unit=in
